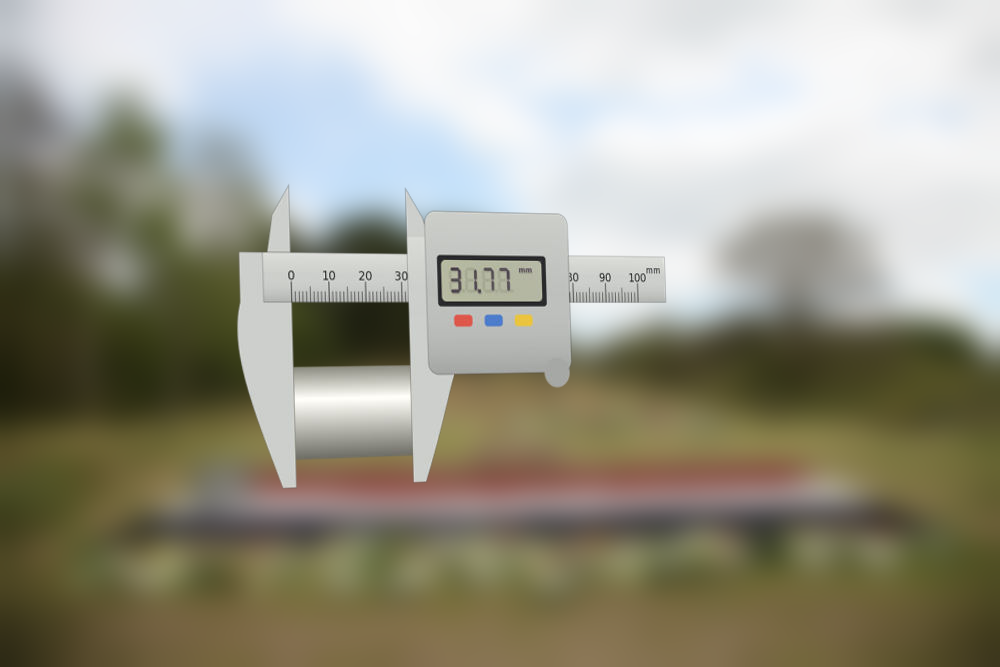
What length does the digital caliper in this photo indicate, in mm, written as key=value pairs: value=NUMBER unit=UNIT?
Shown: value=31.77 unit=mm
